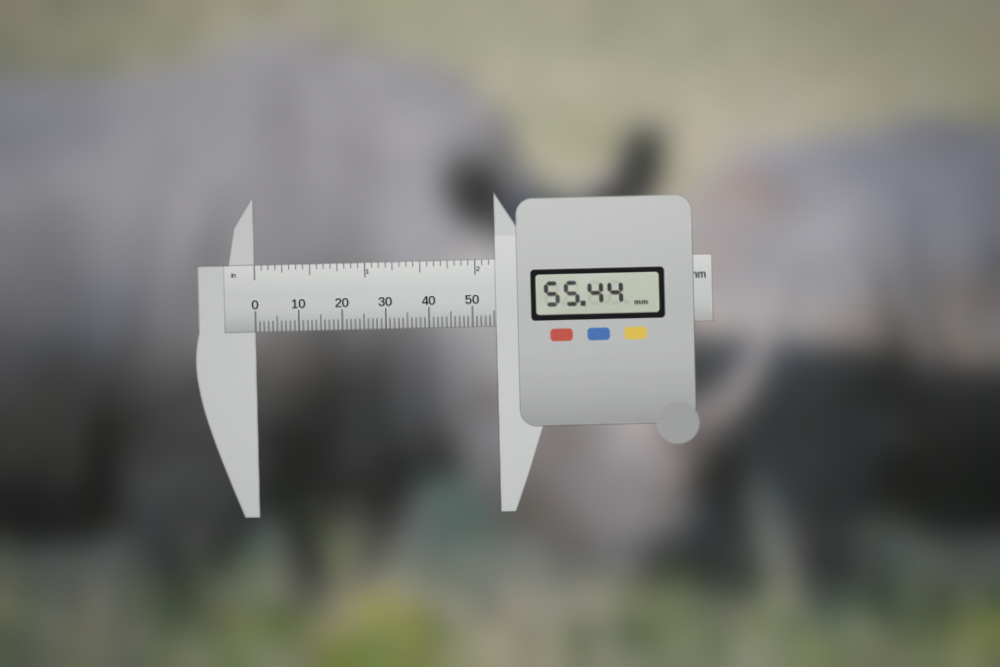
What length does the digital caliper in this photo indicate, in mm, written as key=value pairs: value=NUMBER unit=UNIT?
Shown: value=55.44 unit=mm
